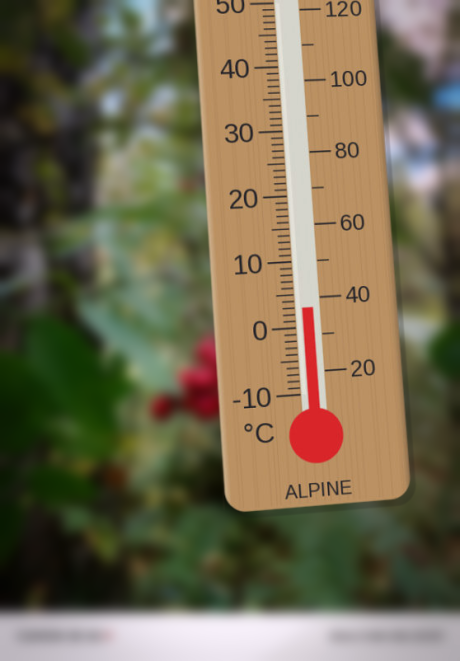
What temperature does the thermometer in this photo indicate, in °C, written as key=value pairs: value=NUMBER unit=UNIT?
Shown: value=3 unit=°C
